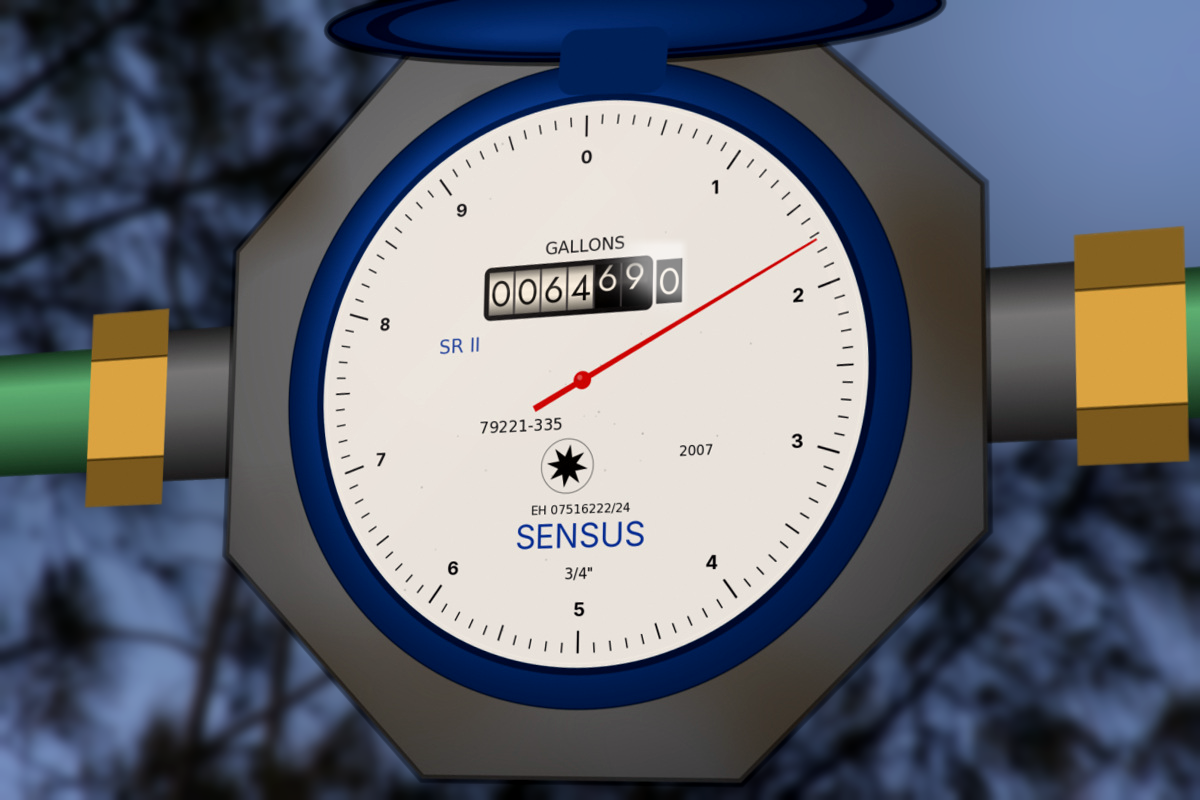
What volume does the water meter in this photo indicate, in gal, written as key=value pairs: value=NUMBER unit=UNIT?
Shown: value=64691.7 unit=gal
